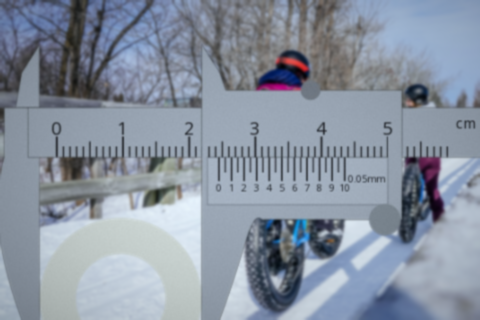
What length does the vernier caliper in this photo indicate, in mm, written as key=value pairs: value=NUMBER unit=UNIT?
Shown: value=24.5 unit=mm
